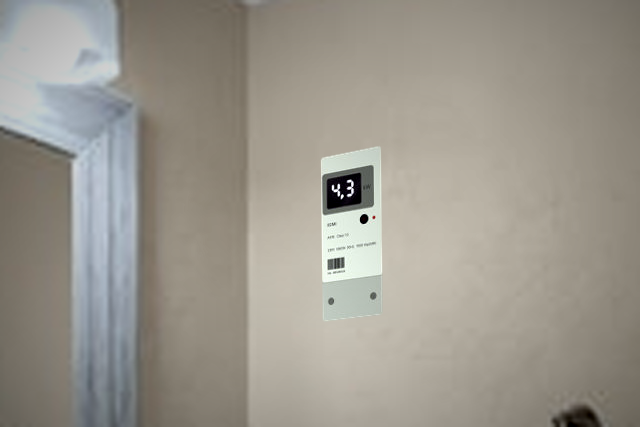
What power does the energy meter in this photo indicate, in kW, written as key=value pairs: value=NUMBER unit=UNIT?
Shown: value=4.3 unit=kW
